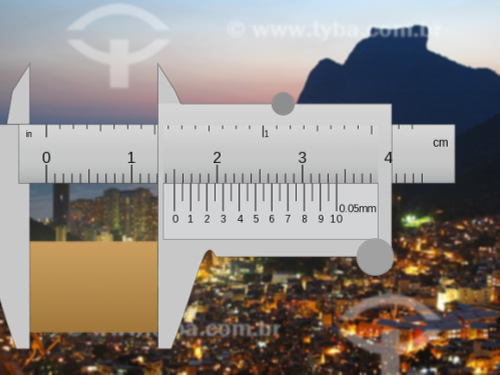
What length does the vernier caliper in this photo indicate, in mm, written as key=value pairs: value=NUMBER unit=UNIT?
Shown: value=15.0 unit=mm
